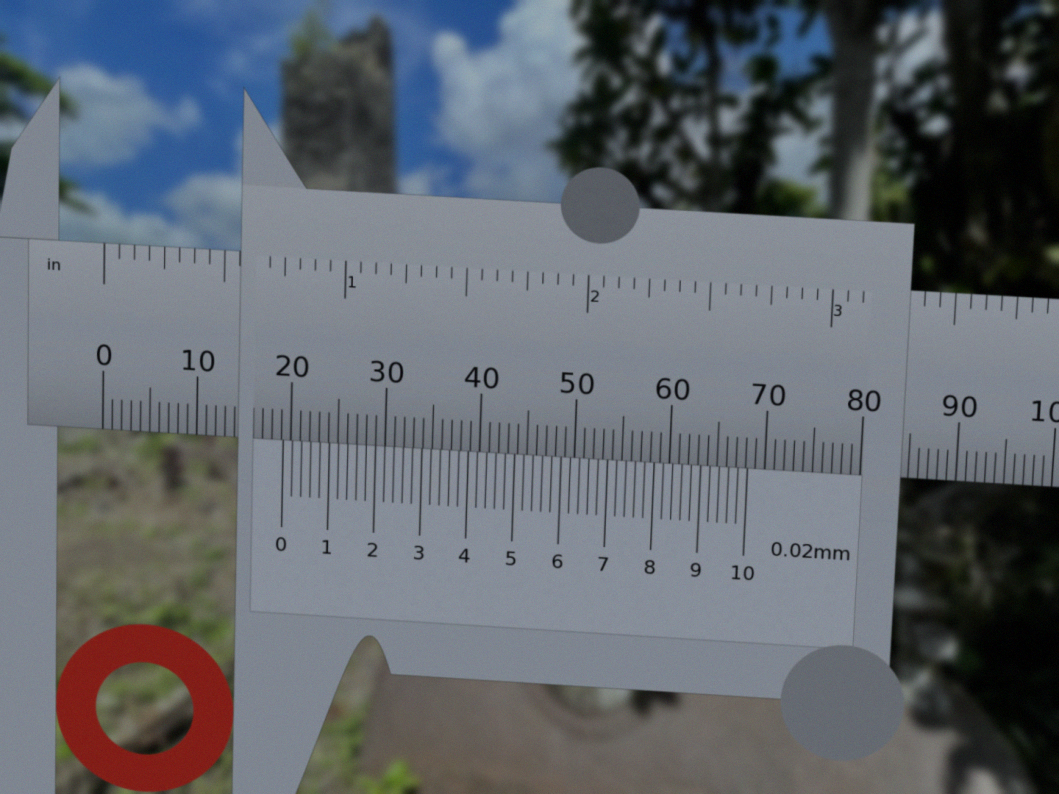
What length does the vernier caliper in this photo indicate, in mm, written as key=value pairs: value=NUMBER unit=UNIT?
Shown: value=19.2 unit=mm
